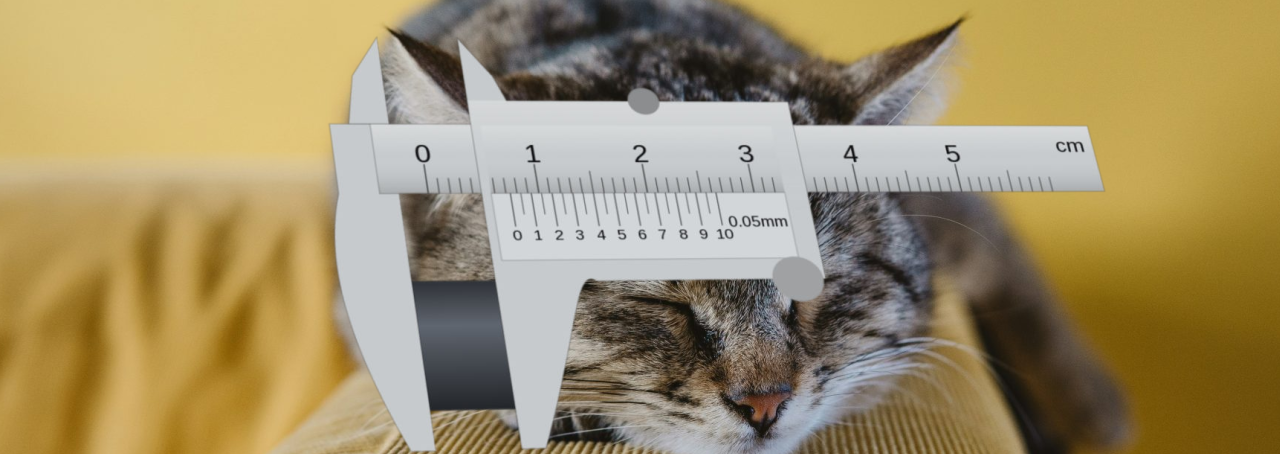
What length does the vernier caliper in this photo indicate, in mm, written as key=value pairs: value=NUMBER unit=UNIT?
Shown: value=7.4 unit=mm
